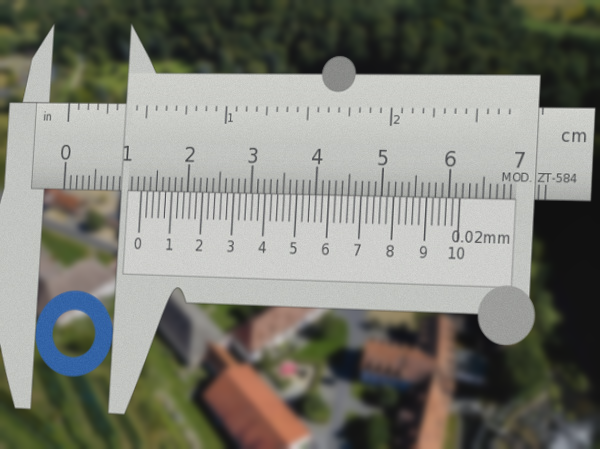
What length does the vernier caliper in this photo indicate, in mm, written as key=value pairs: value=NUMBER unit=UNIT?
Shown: value=12.6 unit=mm
